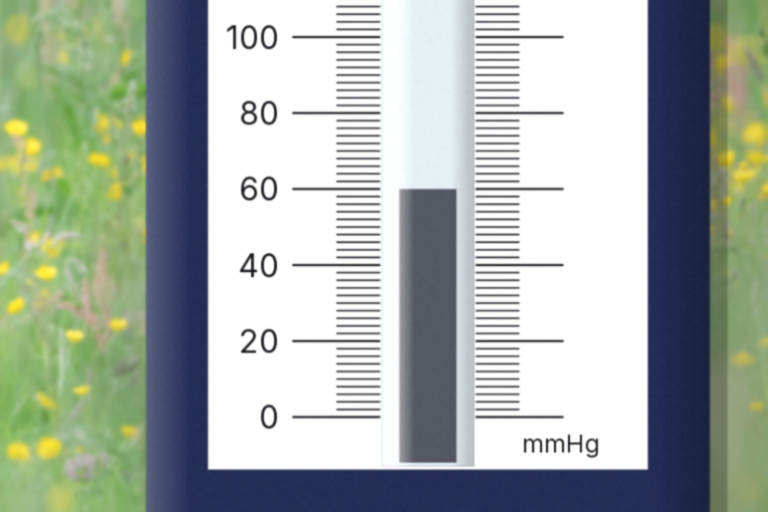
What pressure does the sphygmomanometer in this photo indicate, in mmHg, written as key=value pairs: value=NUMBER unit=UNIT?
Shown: value=60 unit=mmHg
